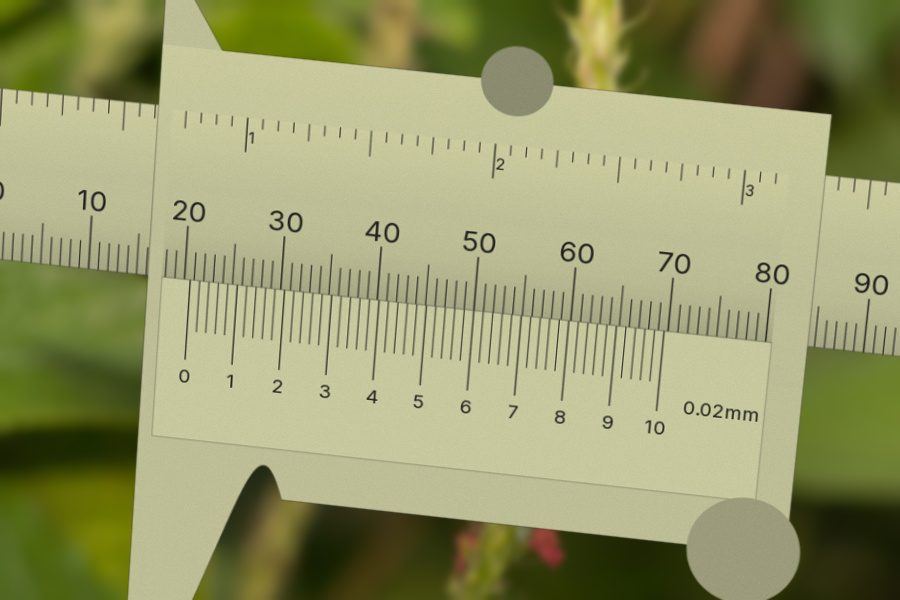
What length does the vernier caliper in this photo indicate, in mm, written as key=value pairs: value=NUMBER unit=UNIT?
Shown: value=20.6 unit=mm
